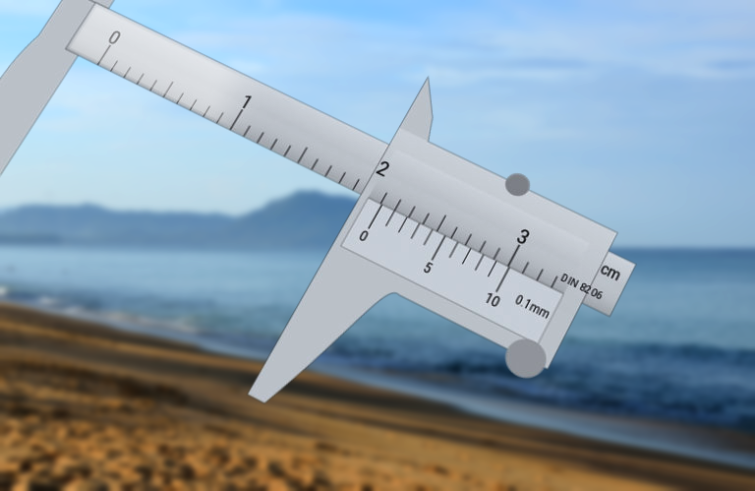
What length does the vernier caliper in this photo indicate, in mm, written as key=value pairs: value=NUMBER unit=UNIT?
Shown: value=21.1 unit=mm
